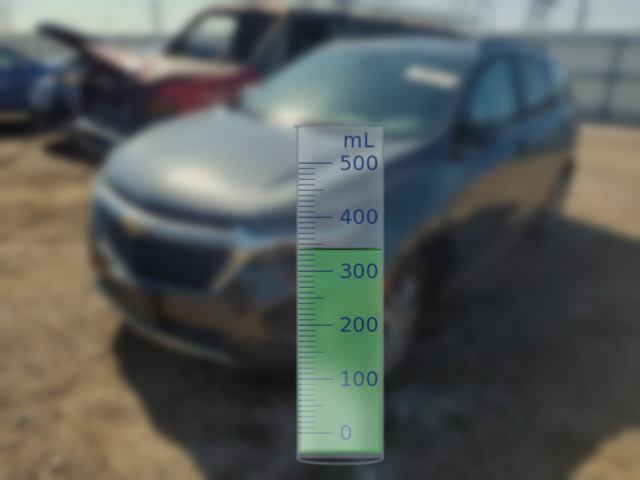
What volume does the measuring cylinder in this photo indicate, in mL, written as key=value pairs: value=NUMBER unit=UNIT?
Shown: value=340 unit=mL
